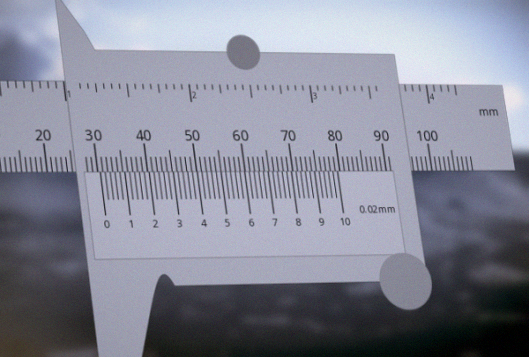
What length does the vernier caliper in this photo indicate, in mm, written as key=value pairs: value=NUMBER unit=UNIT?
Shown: value=30.5 unit=mm
